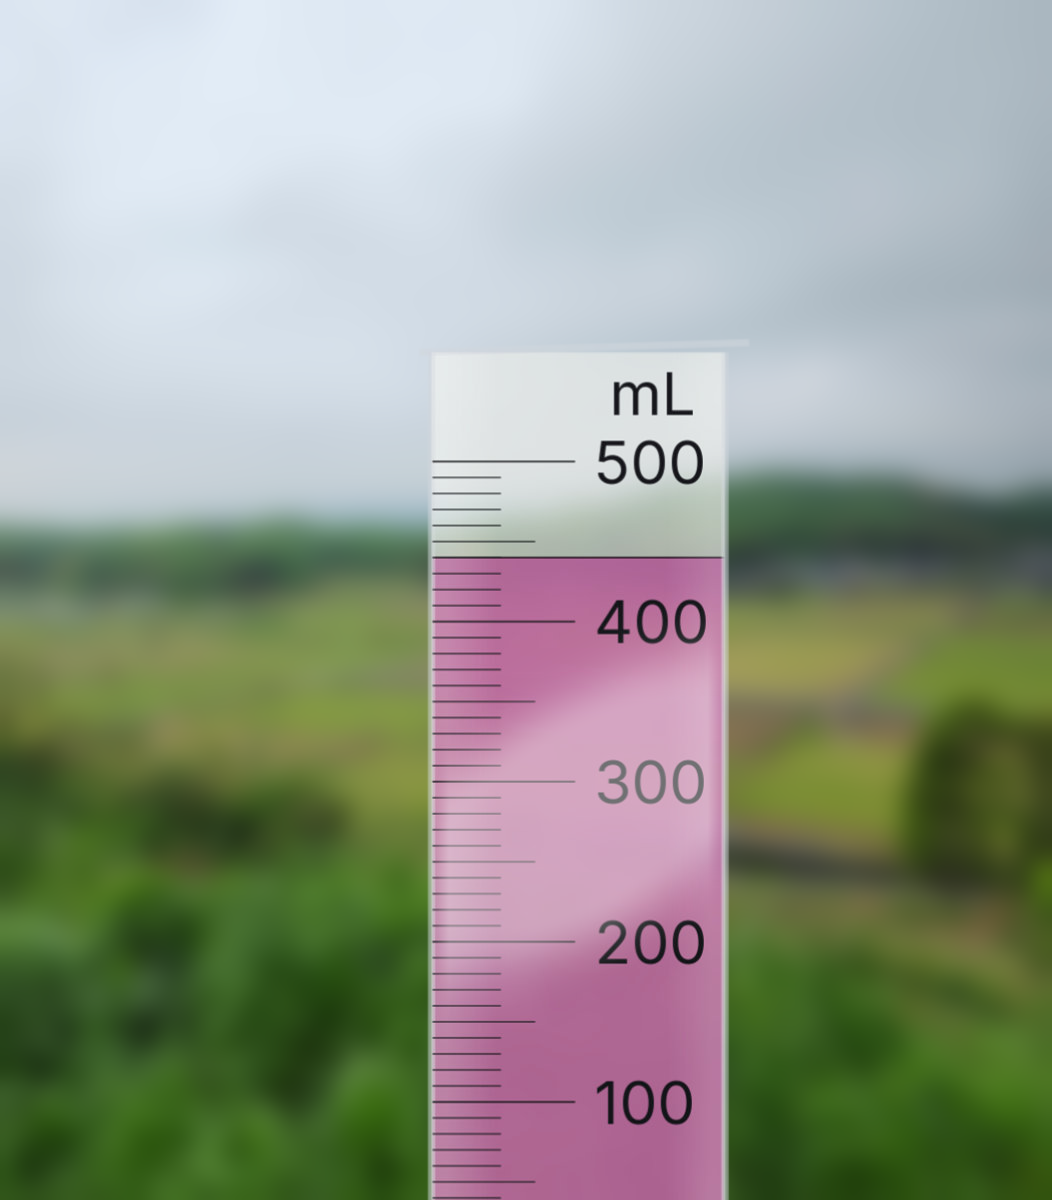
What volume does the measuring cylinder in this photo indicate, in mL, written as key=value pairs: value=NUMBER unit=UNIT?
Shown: value=440 unit=mL
